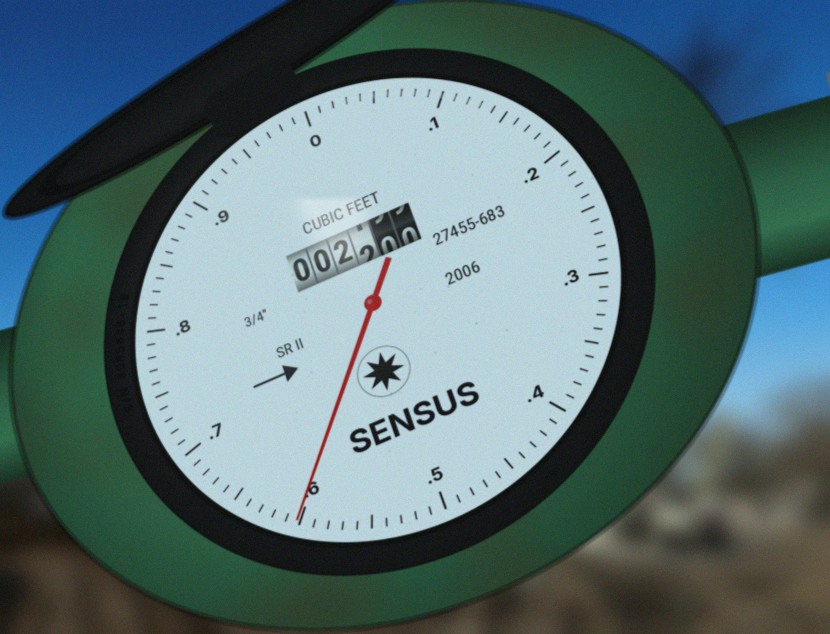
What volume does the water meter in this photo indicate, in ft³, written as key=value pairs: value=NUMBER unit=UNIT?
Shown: value=2199.60 unit=ft³
